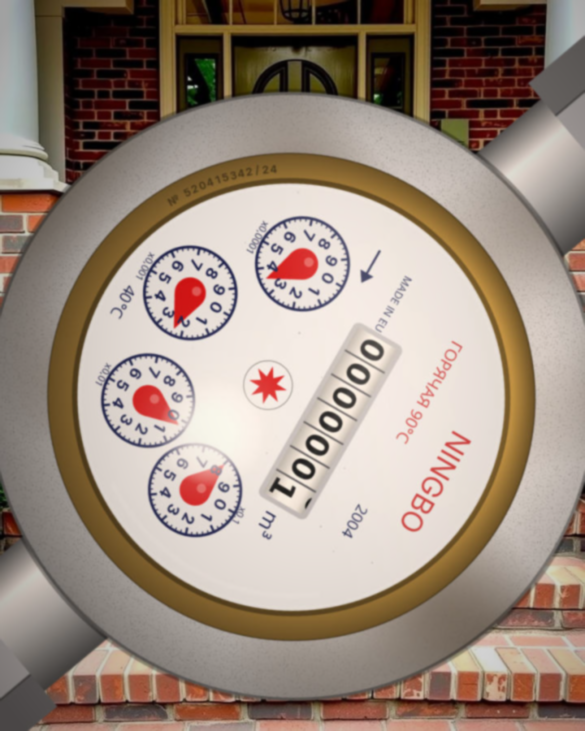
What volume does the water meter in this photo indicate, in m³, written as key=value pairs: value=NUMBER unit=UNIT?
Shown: value=0.8023 unit=m³
